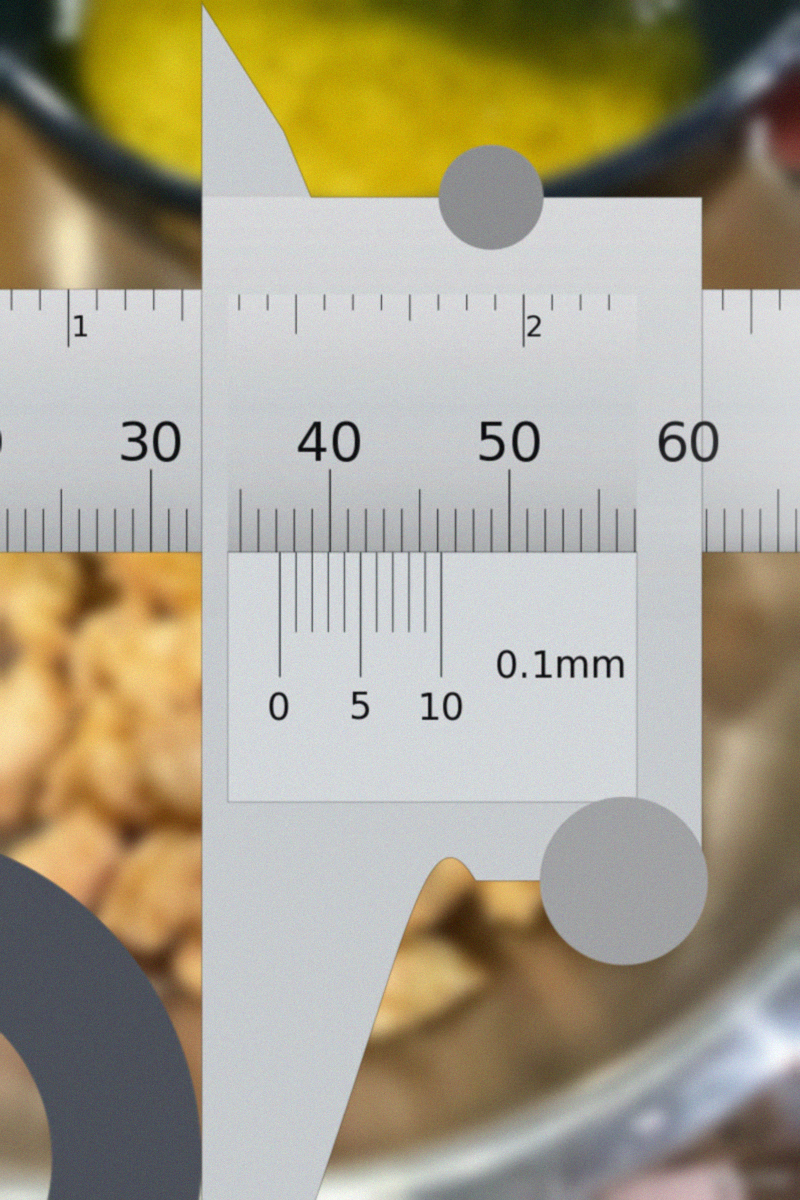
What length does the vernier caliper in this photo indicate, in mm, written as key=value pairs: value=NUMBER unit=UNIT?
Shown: value=37.2 unit=mm
